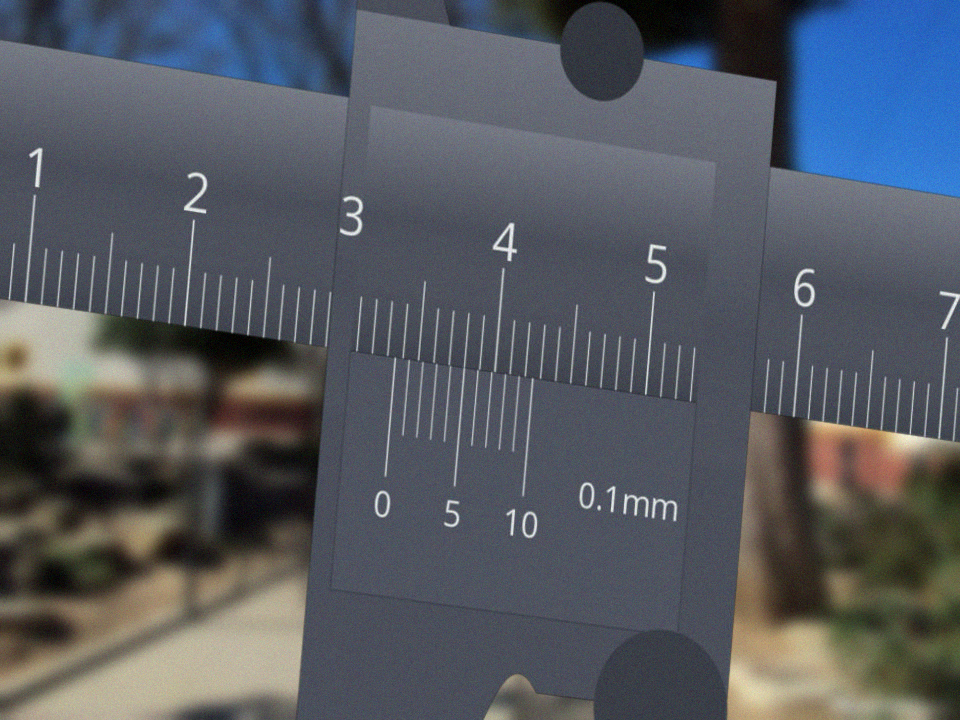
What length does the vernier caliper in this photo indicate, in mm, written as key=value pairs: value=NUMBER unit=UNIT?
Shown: value=33.5 unit=mm
